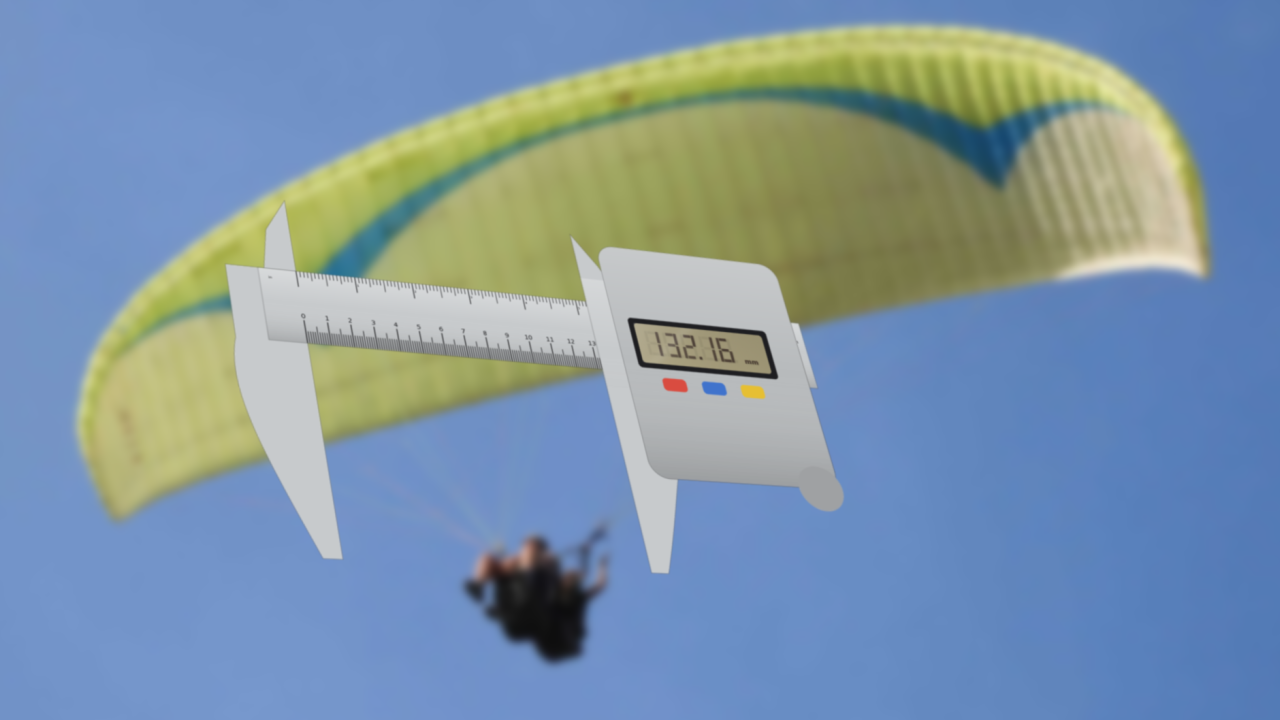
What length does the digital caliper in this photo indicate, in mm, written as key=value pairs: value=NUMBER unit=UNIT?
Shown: value=132.16 unit=mm
